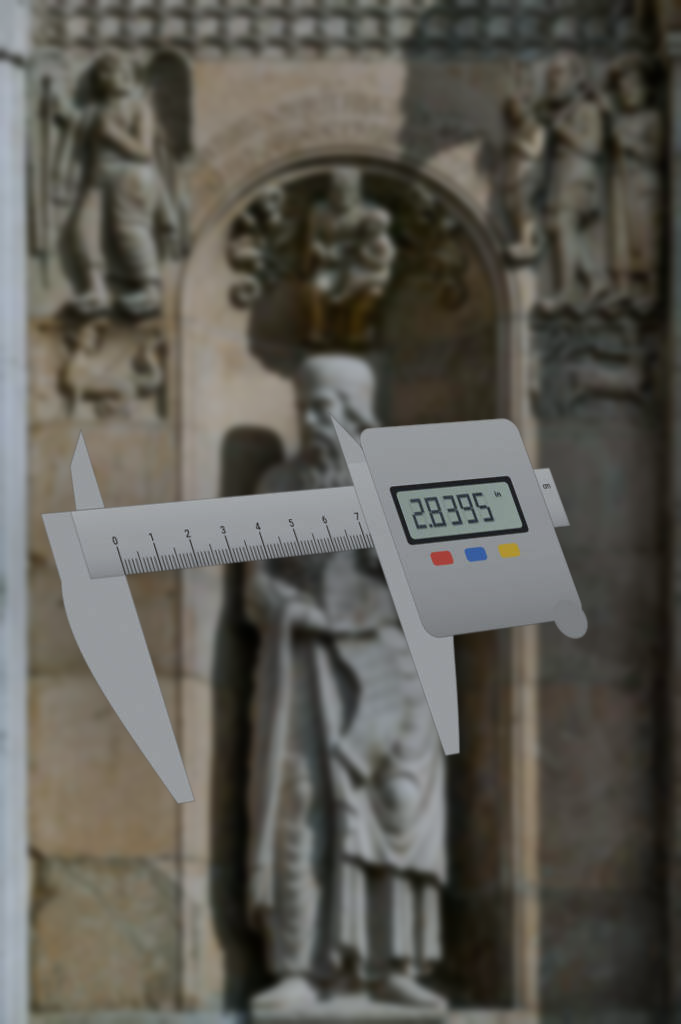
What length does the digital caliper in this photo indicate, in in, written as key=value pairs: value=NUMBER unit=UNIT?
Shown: value=2.8395 unit=in
